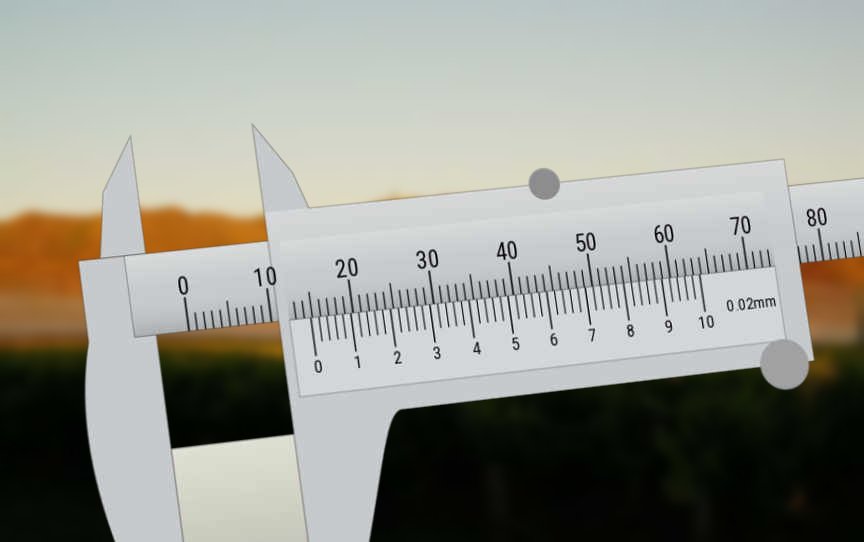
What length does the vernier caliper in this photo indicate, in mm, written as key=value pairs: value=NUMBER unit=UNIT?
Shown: value=14.8 unit=mm
